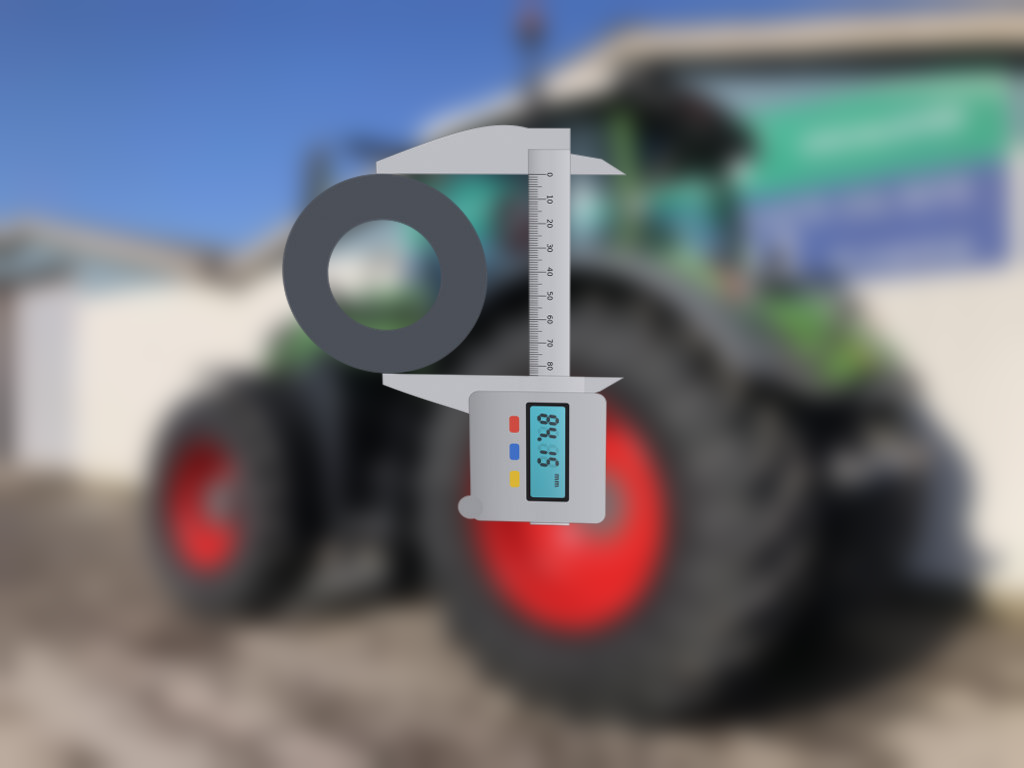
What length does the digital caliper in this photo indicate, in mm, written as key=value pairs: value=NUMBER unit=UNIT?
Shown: value=84.15 unit=mm
